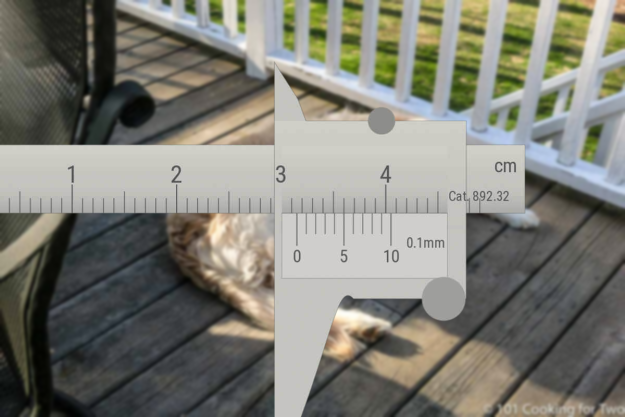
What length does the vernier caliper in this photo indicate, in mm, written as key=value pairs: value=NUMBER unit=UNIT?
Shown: value=31.5 unit=mm
